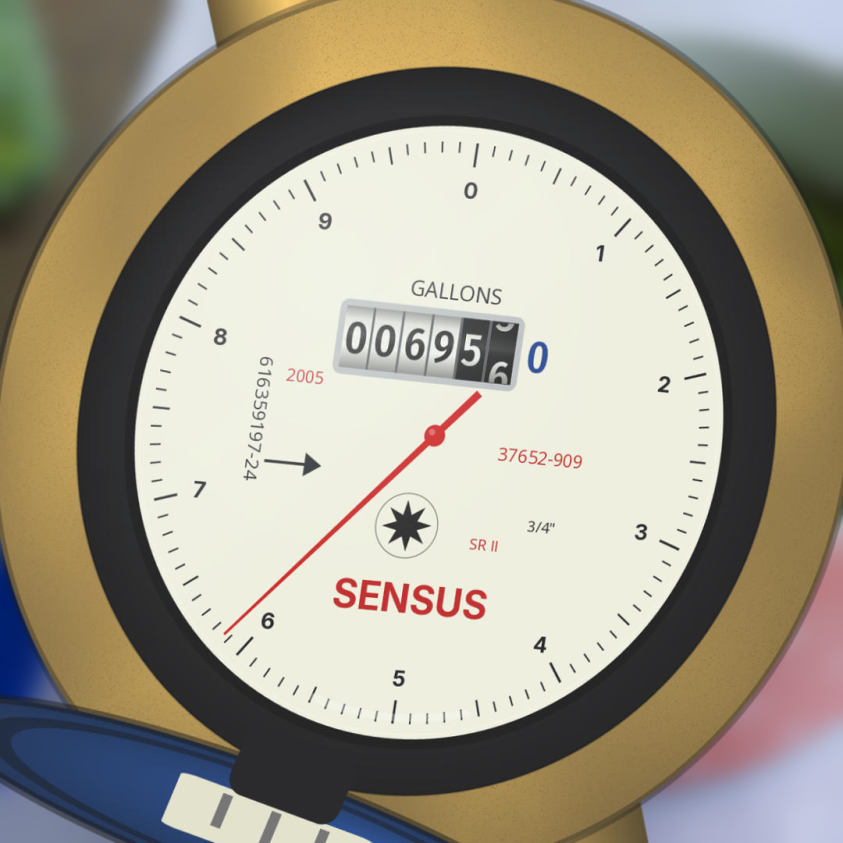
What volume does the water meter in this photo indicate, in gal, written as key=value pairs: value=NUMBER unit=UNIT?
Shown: value=69556.1 unit=gal
